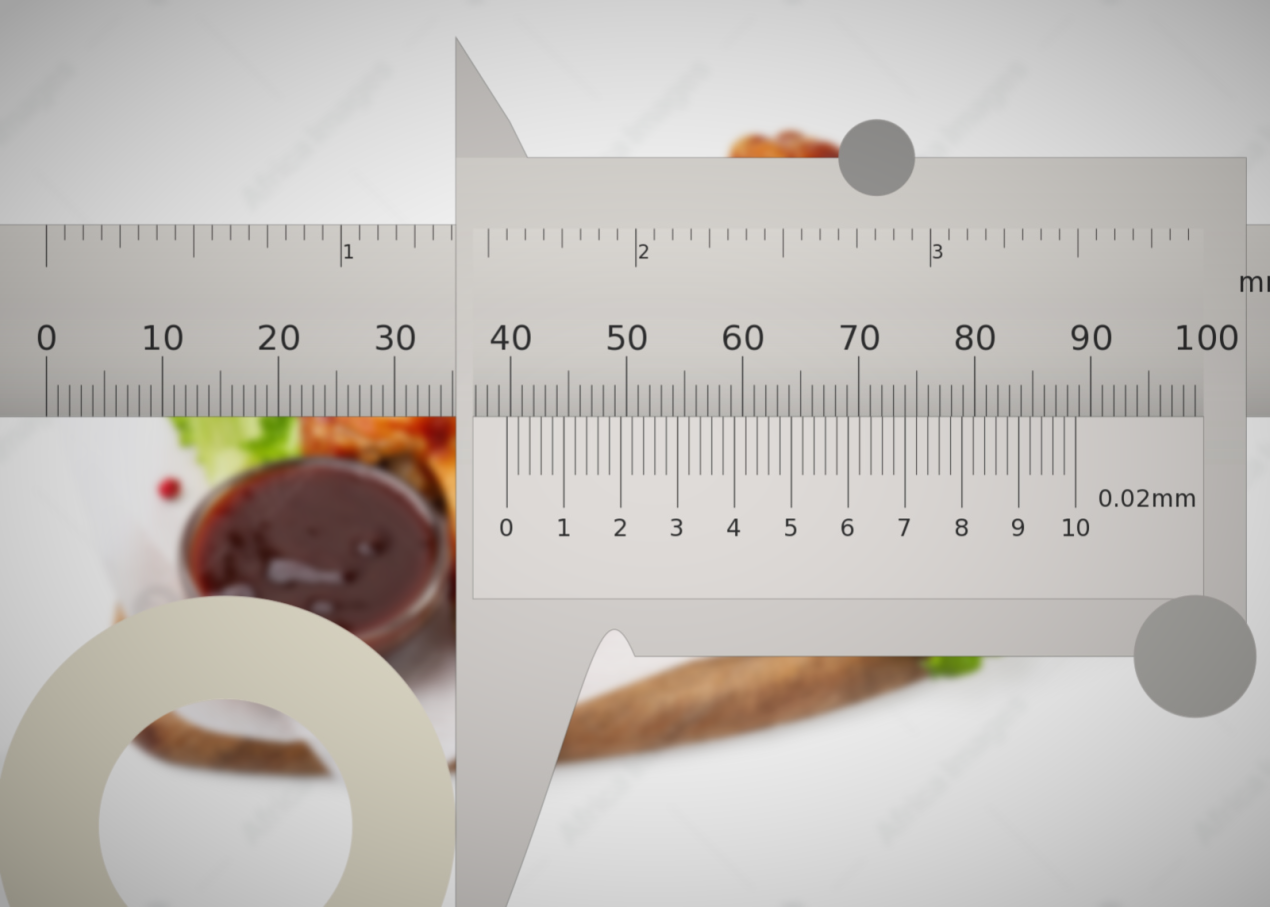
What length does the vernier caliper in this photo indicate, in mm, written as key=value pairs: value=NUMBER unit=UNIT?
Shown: value=39.7 unit=mm
